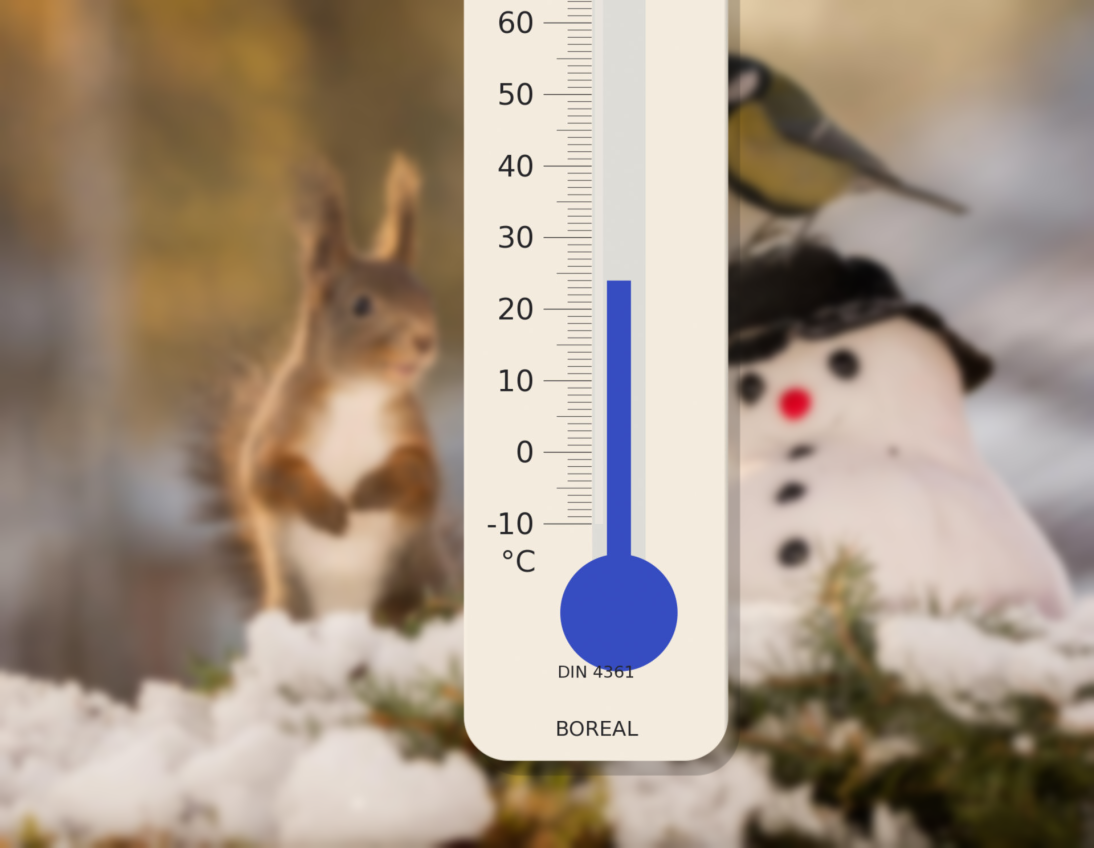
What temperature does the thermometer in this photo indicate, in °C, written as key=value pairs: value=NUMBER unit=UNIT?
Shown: value=24 unit=°C
